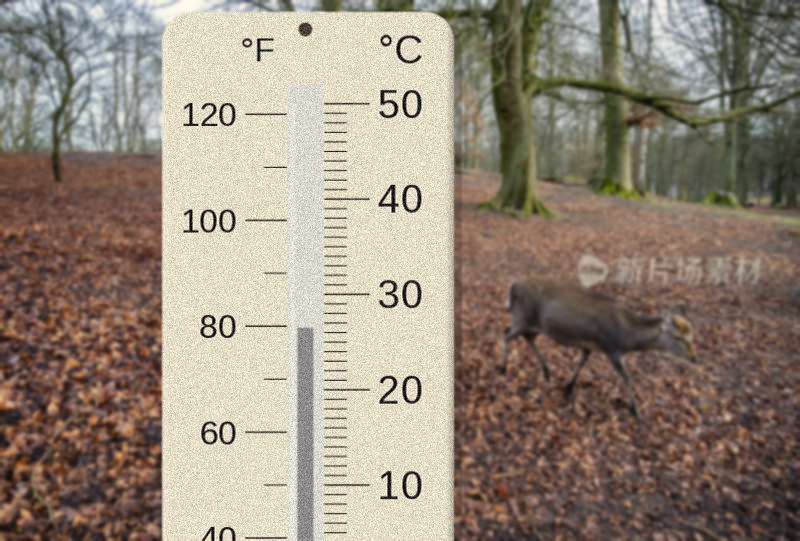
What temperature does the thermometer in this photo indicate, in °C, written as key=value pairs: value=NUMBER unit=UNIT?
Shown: value=26.5 unit=°C
